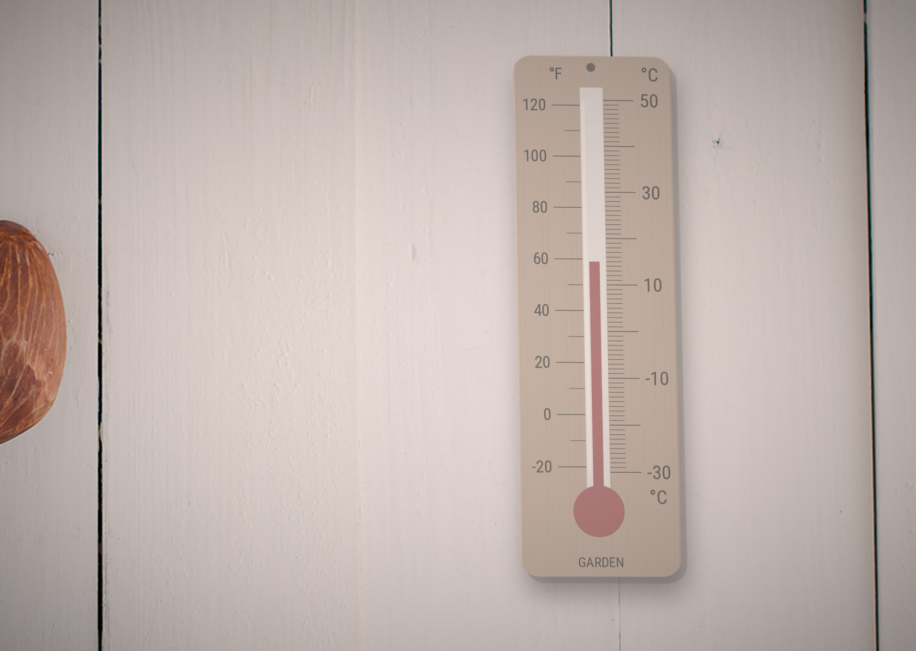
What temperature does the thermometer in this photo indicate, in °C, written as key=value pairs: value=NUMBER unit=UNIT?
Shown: value=15 unit=°C
